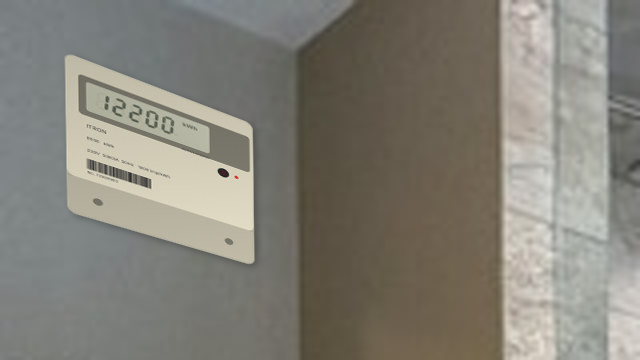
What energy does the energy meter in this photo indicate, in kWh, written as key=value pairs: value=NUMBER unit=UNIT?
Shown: value=12200 unit=kWh
